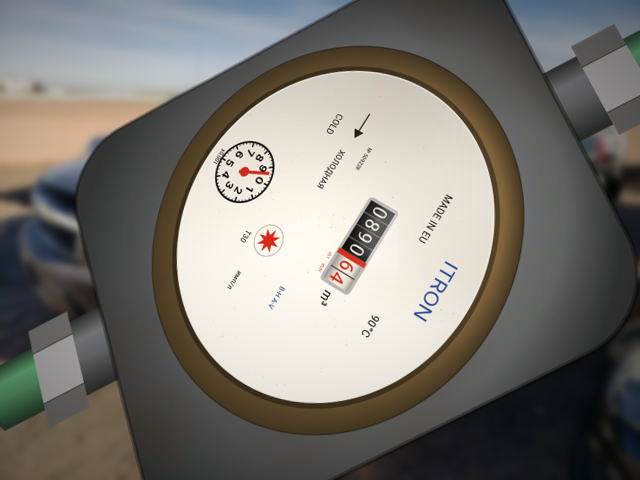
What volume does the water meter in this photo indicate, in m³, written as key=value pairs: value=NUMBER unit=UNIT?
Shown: value=890.639 unit=m³
